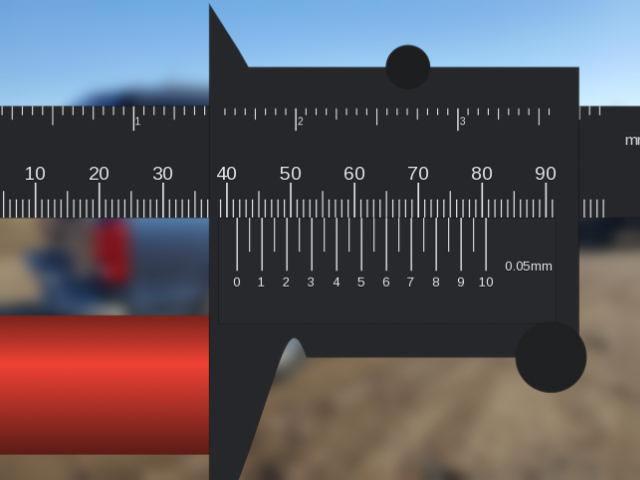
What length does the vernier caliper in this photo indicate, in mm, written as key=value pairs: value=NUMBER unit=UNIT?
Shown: value=41.6 unit=mm
